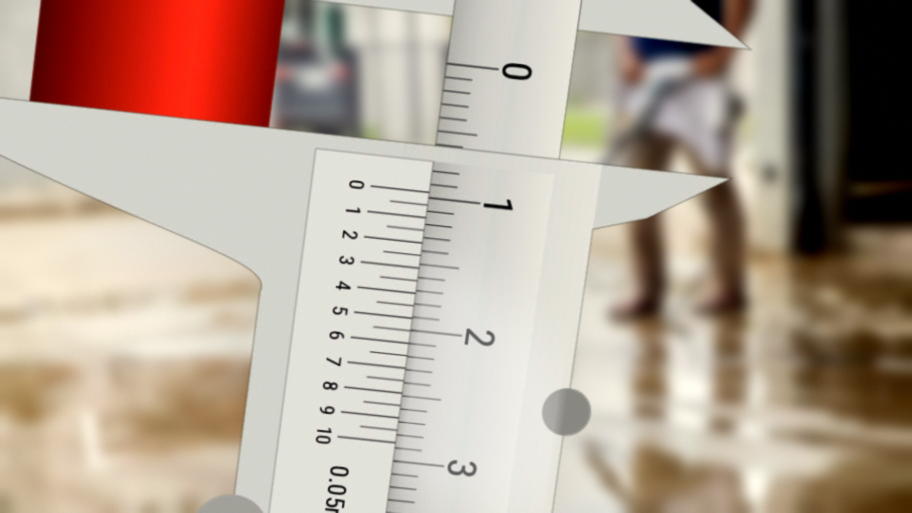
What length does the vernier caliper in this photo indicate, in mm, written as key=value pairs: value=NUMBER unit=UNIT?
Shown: value=9.6 unit=mm
